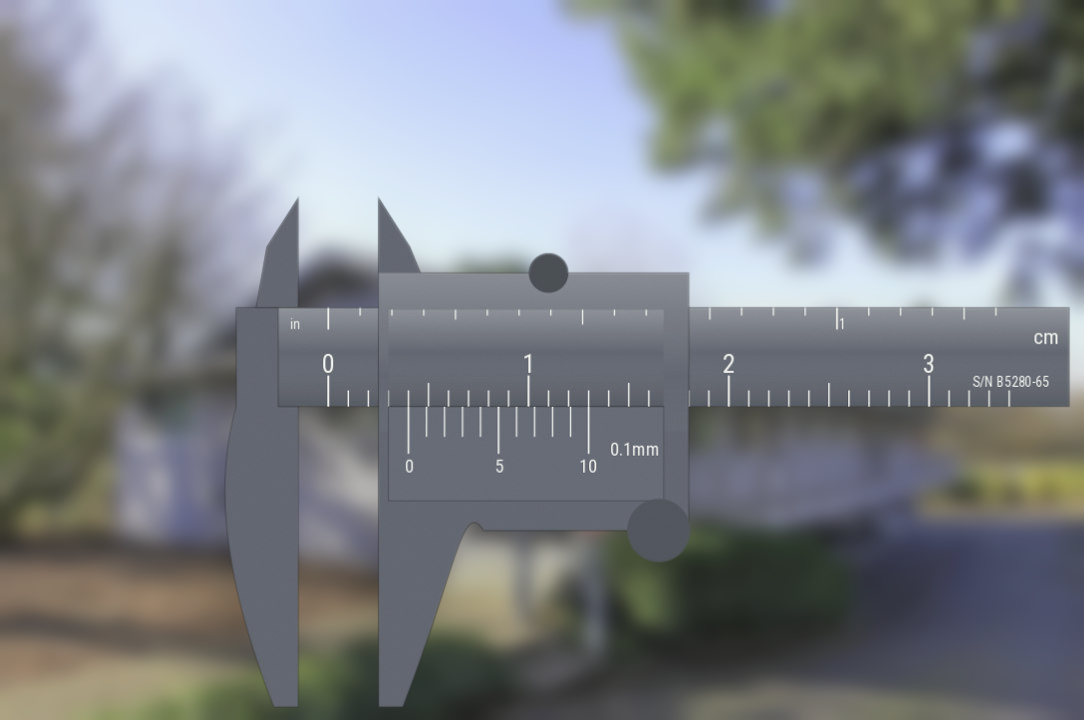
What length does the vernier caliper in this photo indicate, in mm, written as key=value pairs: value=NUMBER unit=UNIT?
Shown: value=4.0 unit=mm
